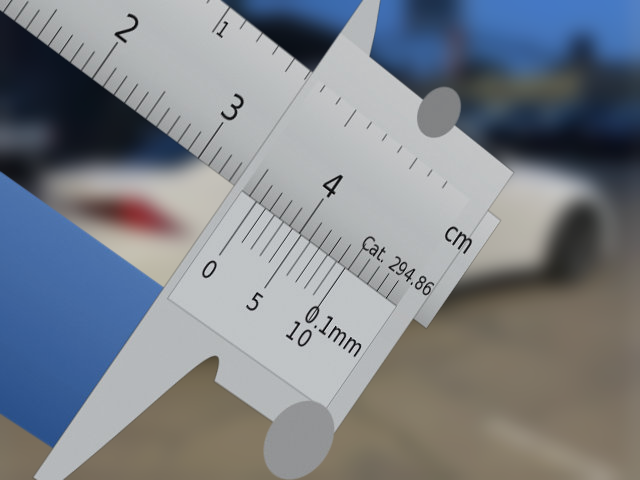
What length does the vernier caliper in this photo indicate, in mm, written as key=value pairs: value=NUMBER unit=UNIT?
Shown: value=35.7 unit=mm
